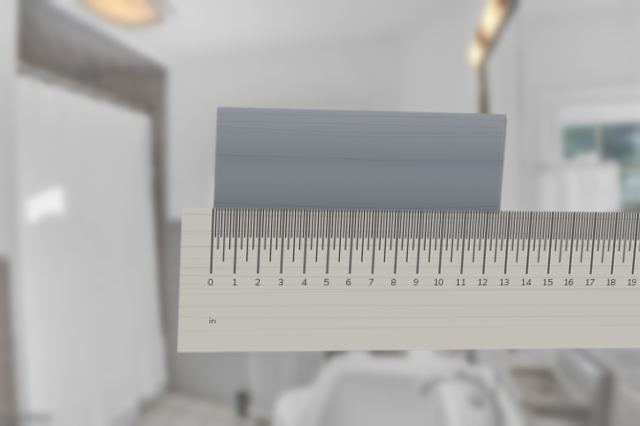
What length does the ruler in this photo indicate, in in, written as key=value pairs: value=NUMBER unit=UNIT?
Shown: value=12.5 unit=in
